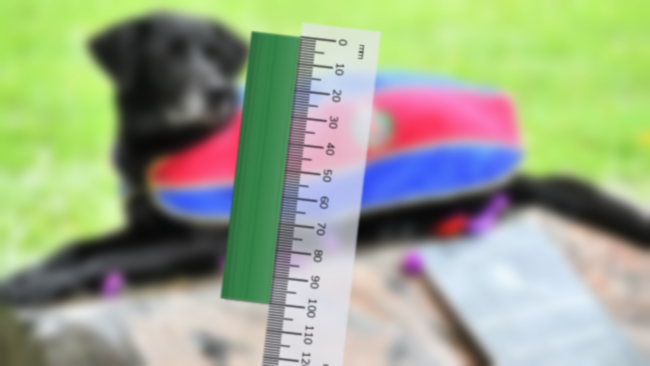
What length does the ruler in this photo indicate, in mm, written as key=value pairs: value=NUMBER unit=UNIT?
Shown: value=100 unit=mm
